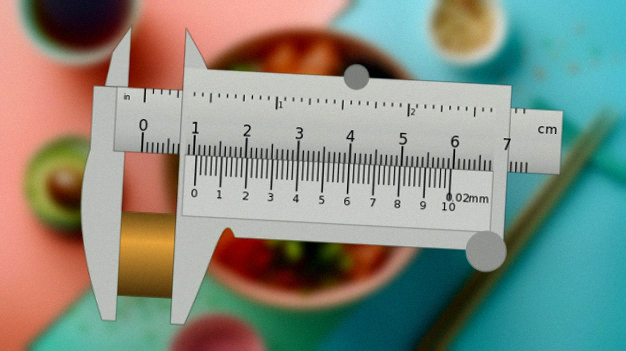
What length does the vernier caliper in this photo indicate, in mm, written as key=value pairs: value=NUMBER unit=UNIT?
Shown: value=10.5 unit=mm
